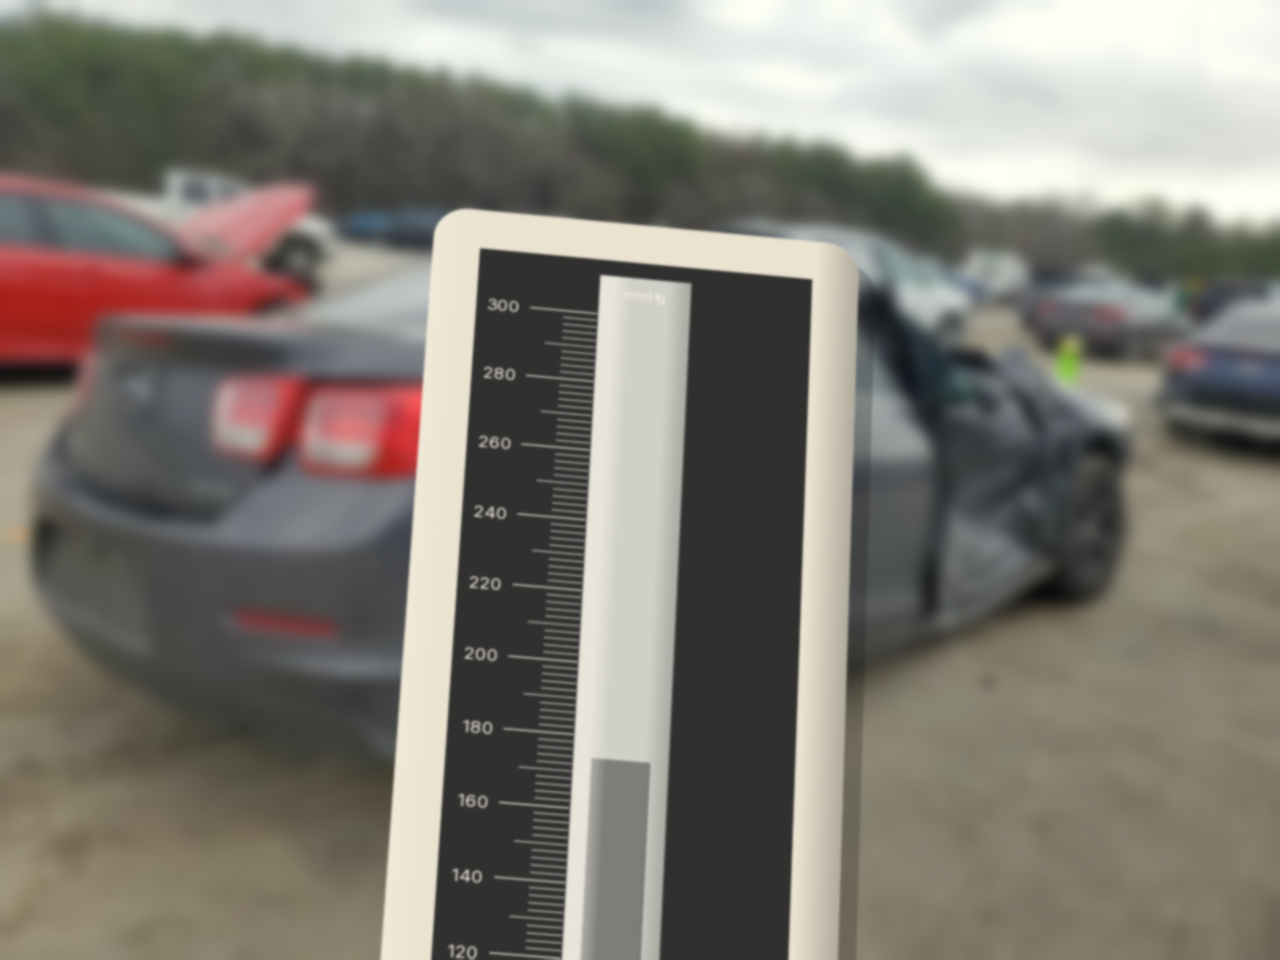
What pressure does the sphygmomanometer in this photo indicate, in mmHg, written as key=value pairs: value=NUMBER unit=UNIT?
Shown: value=174 unit=mmHg
